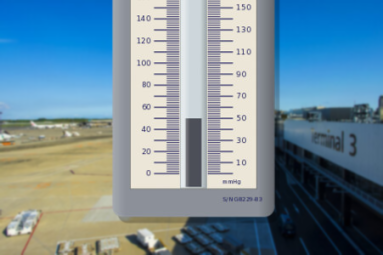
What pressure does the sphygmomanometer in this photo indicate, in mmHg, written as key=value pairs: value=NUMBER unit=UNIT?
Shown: value=50 unit=mmHg
